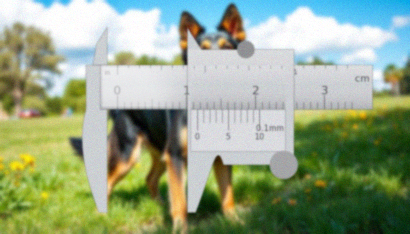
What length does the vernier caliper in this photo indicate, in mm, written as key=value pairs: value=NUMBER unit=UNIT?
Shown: value=11.6 unit=mm
